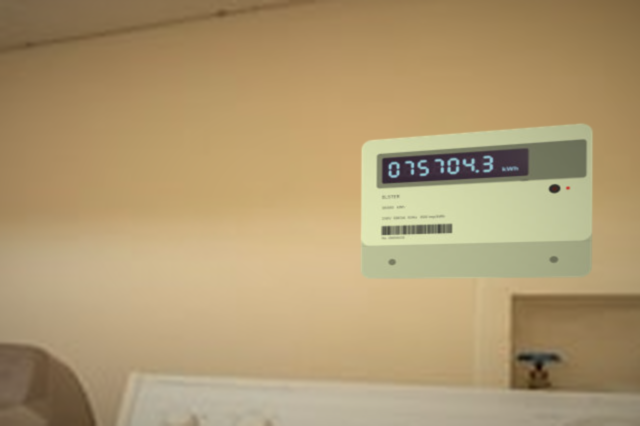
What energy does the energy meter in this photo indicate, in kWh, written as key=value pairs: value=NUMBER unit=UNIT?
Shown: value=75704.3 unit=kWh
